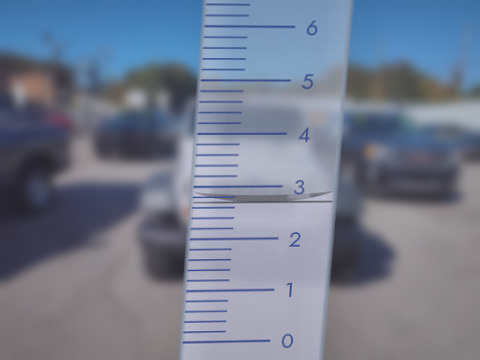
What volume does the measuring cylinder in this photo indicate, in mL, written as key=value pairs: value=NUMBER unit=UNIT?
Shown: value=2.7 unit=mL
